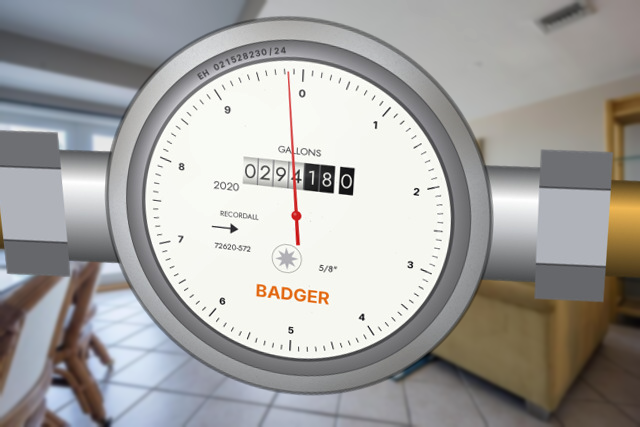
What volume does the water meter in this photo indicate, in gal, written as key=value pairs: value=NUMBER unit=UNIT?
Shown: value=294179.8 unit=gal
